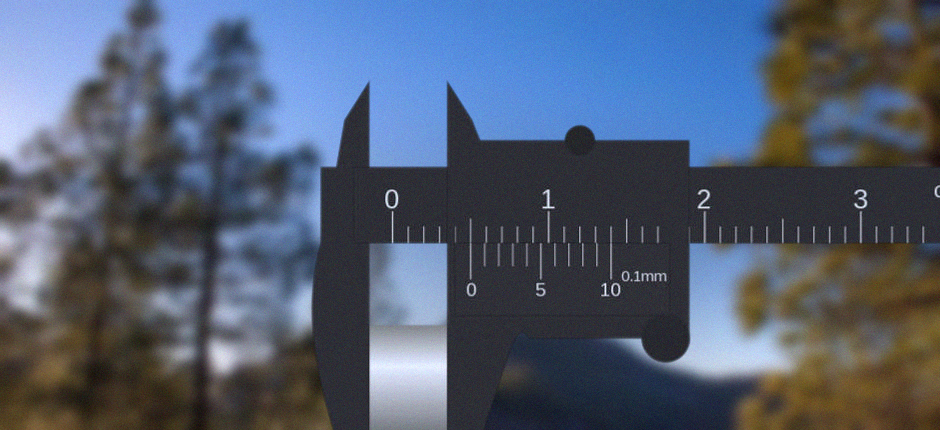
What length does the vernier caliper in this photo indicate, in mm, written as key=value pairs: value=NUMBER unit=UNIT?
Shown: value=5.0 unit=mm
